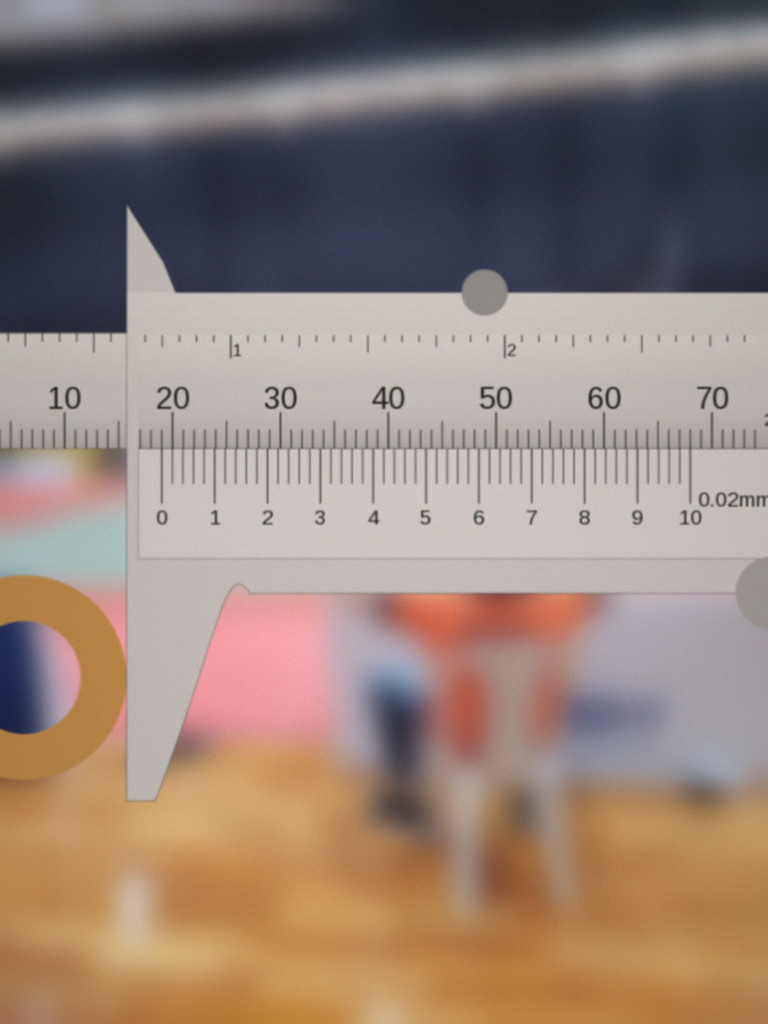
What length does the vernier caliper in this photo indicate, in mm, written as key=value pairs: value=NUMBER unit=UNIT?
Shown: value=19.0 unit=mm
